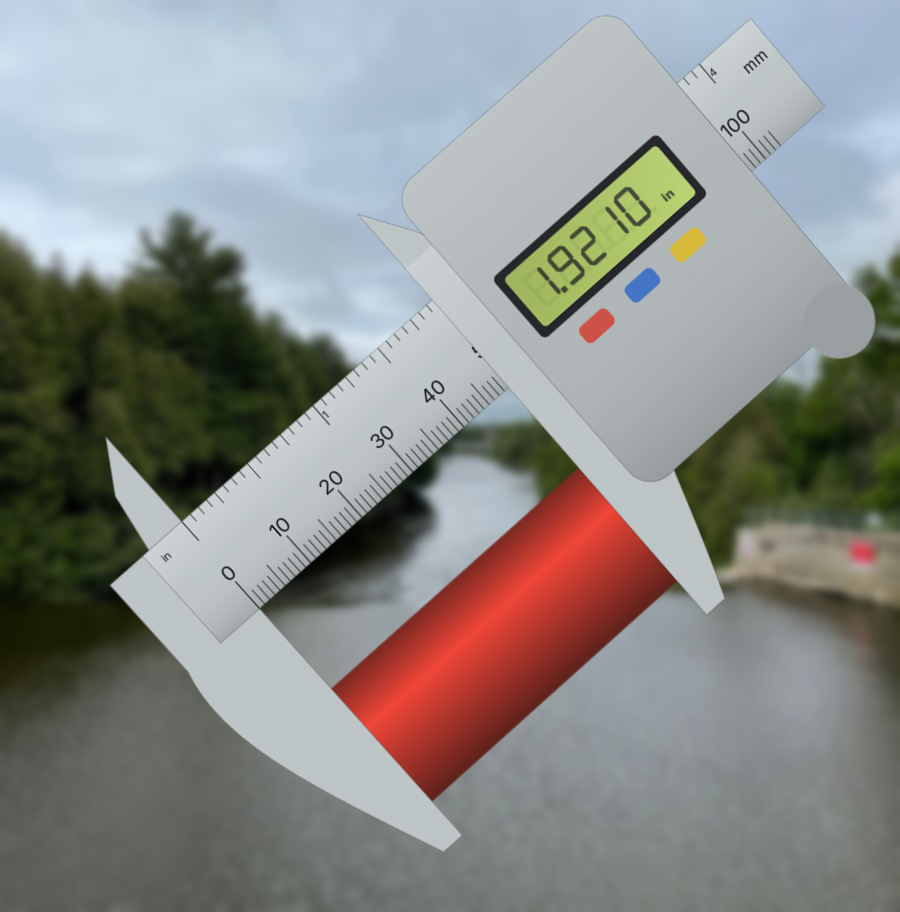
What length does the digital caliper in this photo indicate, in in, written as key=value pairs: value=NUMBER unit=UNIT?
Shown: value=1.9210 unit=in
